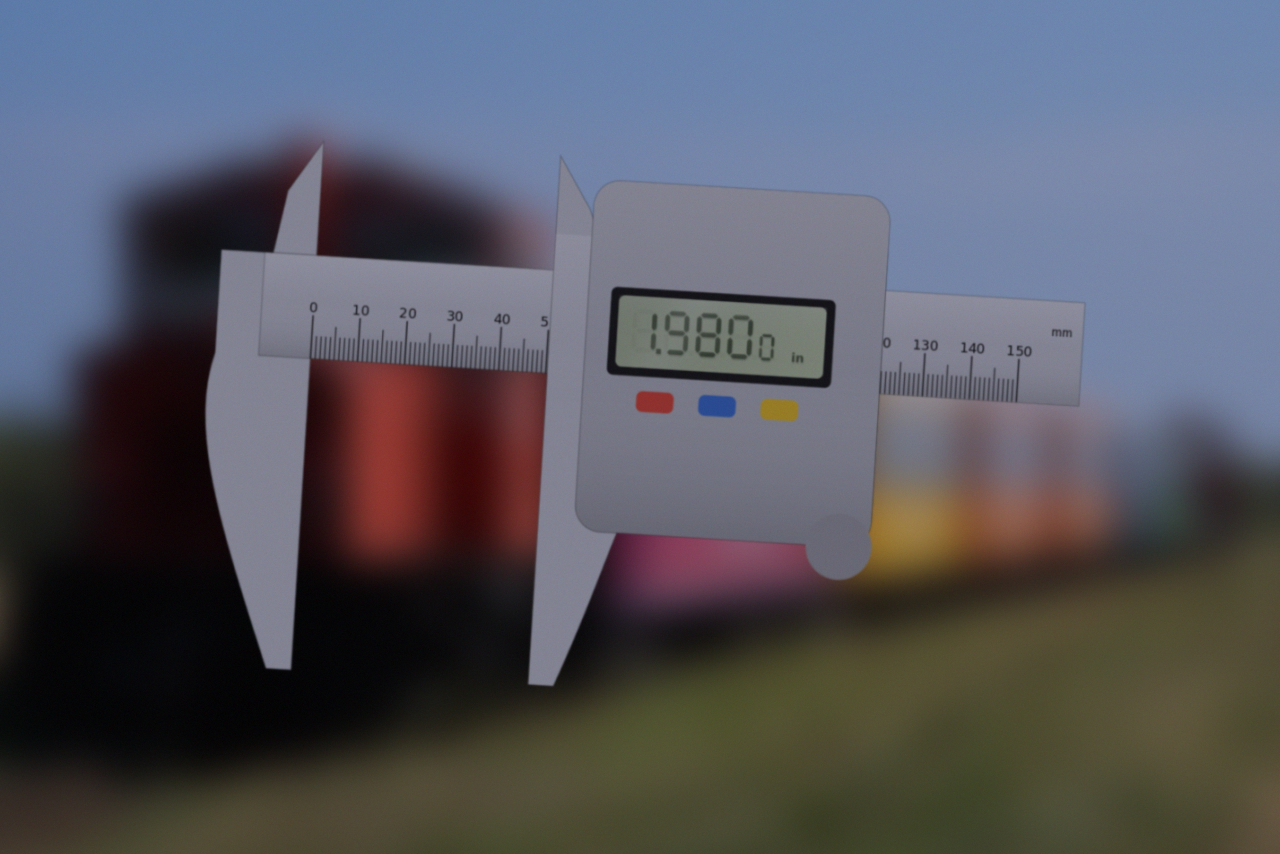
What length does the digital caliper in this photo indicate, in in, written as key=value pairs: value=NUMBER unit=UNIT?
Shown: value=1.9800 unit=in
